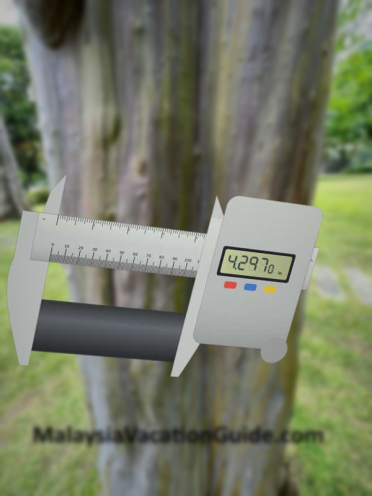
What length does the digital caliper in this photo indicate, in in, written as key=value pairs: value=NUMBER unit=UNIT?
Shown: value=4.2970 unit=in
